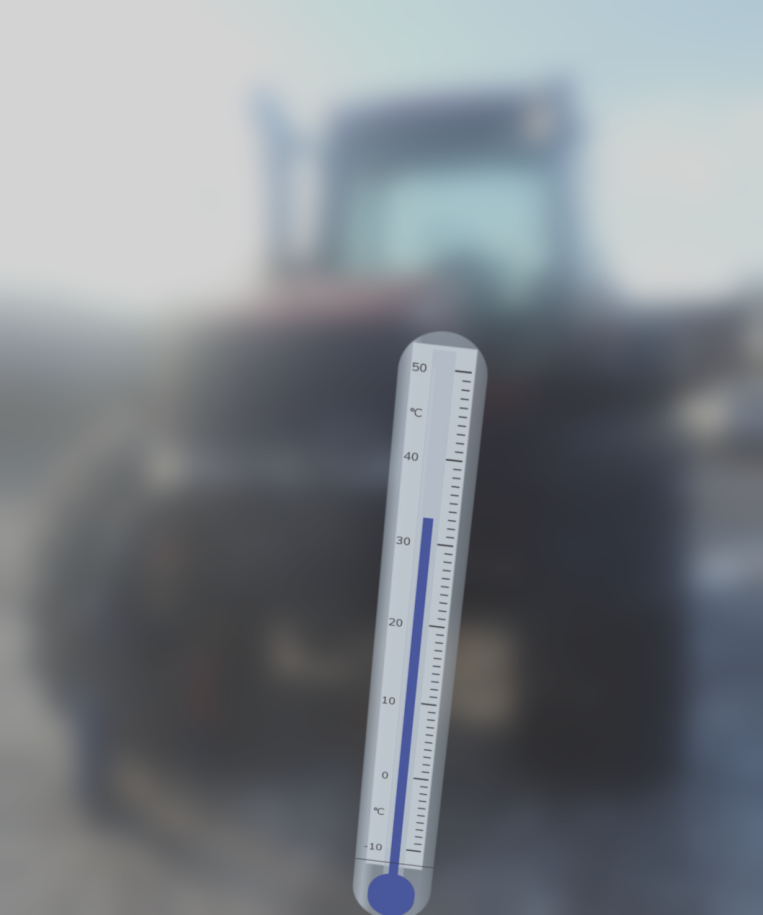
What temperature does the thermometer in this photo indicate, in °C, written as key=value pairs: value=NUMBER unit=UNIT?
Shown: value=33 unit=°C
